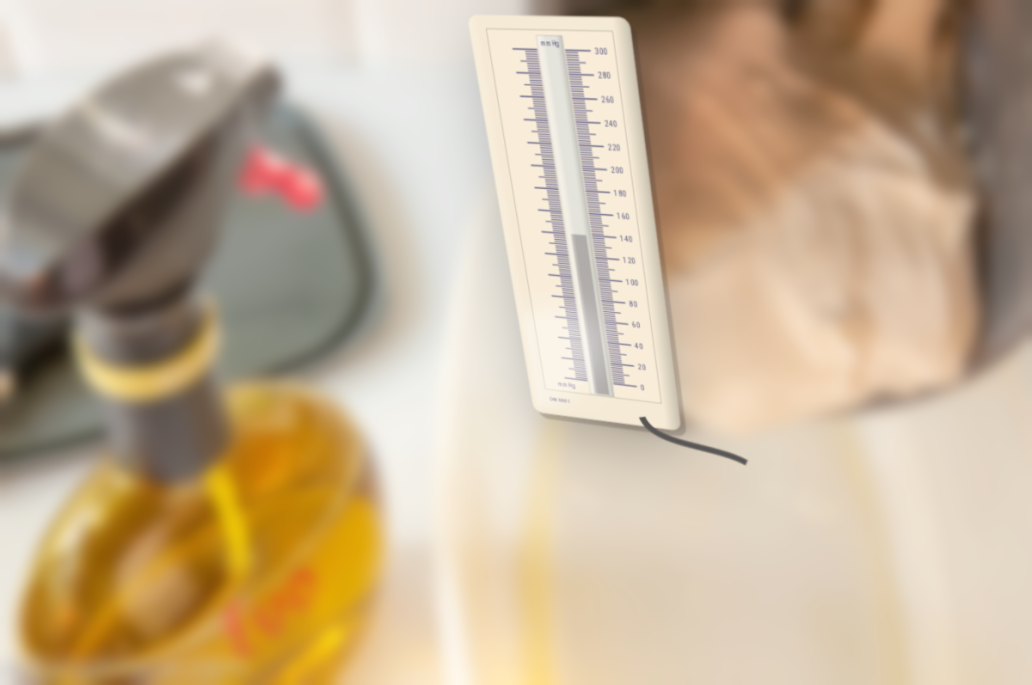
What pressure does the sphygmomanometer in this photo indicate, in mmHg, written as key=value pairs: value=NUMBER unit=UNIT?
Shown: value=140 unit=mmHg
